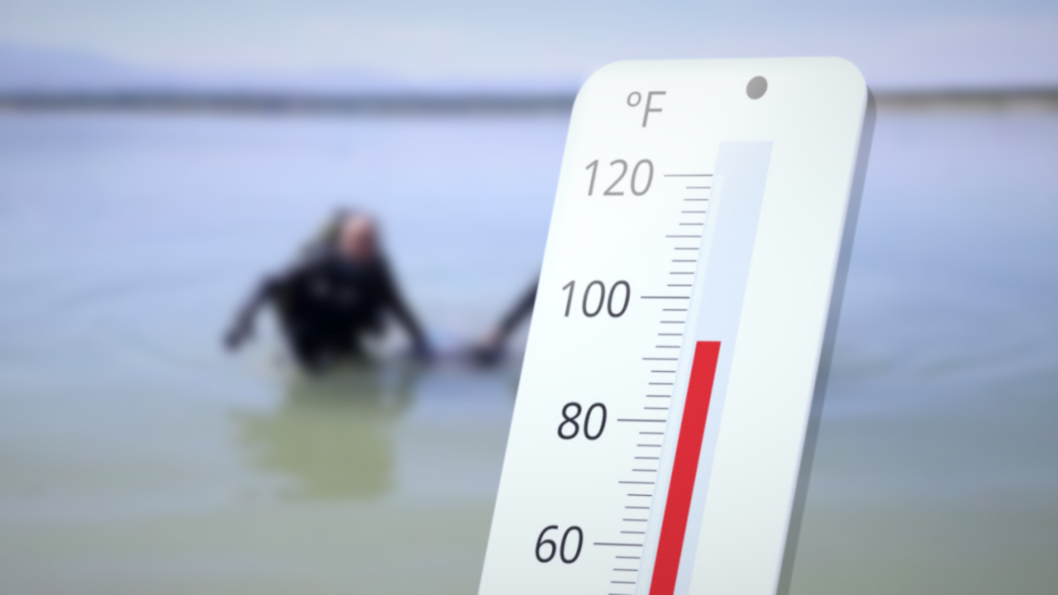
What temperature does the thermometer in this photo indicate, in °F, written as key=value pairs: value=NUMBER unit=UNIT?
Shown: value=93 unit=°F
